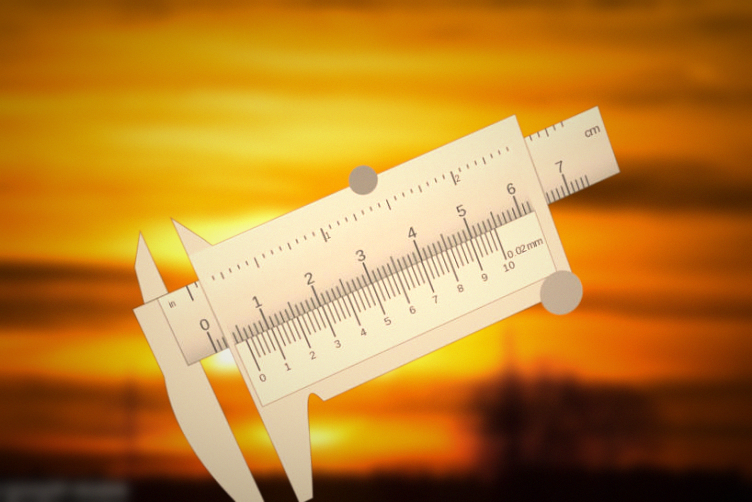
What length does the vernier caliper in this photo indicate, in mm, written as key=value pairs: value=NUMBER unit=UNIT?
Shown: value=5.6 unit=mm
